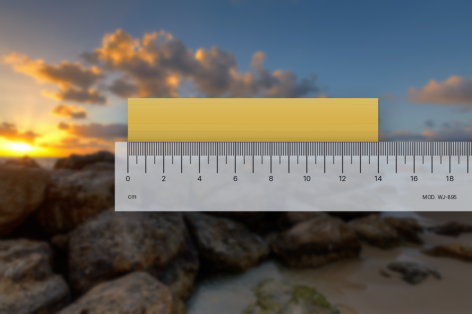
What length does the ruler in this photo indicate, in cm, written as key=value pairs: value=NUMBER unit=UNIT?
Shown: value=14 unit=cm
